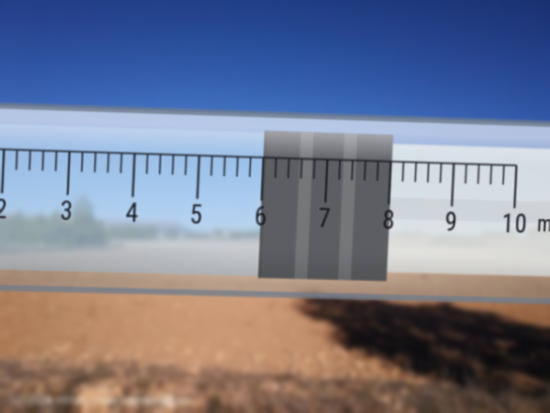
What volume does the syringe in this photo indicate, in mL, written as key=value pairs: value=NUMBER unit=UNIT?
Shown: value=6 unit=mL
